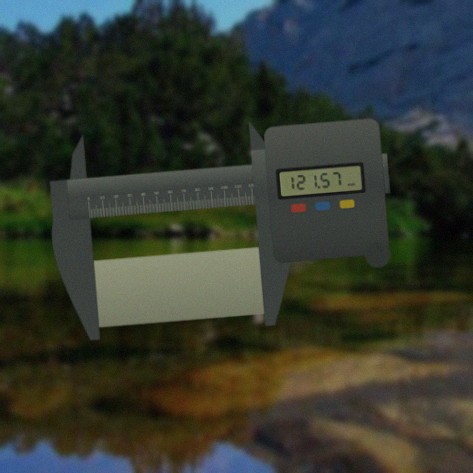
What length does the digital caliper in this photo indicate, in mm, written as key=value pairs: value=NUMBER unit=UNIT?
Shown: value=121.57 unit=mm
